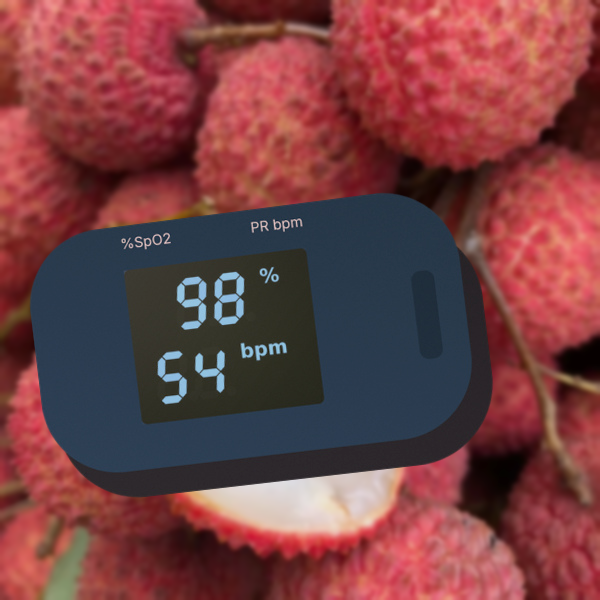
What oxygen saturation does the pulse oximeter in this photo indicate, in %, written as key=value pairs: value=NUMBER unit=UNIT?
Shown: value=98 unit=%
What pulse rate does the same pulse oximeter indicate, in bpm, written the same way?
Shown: value=54 unit=bpm
